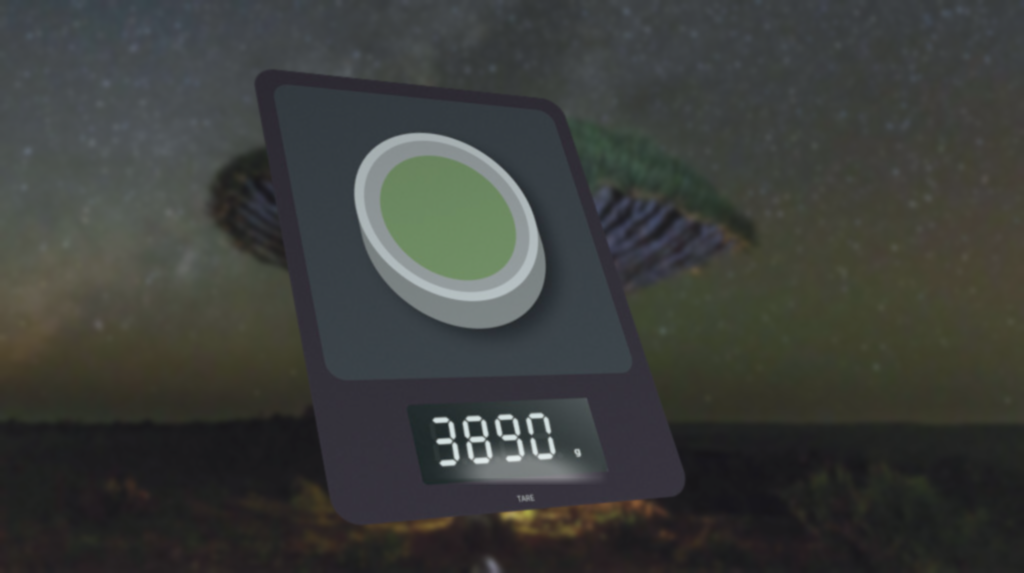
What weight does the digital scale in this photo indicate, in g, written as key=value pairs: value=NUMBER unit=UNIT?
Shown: value=3890 unit=g
